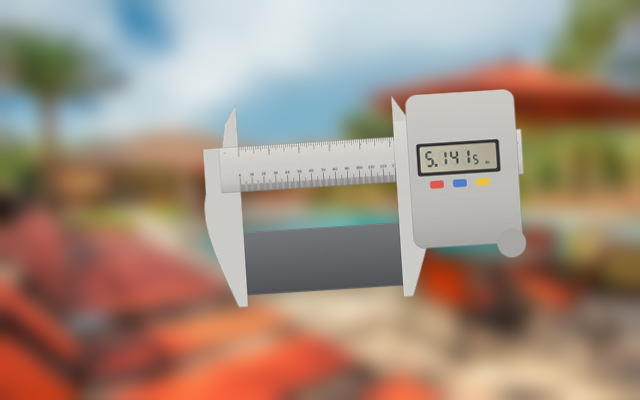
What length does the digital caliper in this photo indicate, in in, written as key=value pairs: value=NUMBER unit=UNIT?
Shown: value=5.1415 unit=in
